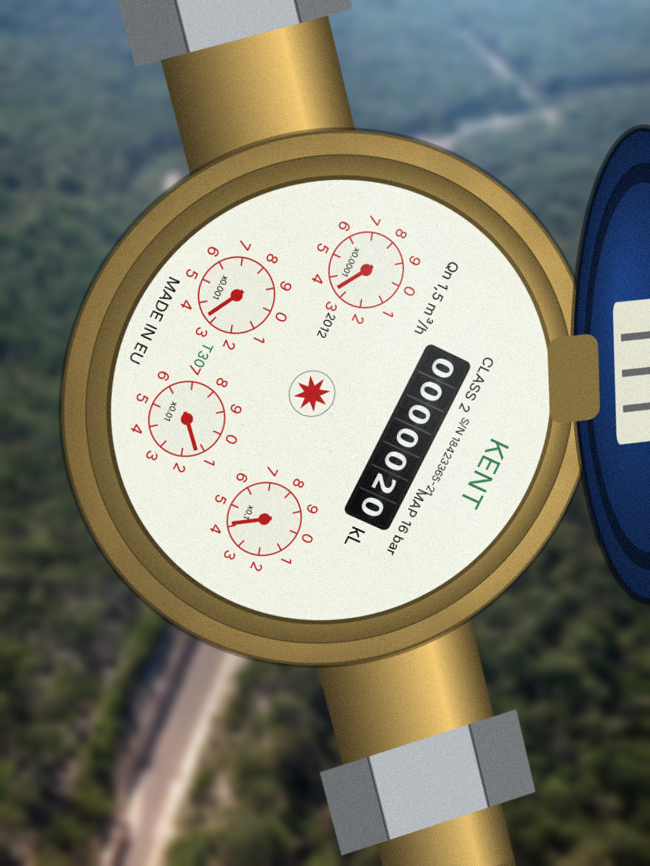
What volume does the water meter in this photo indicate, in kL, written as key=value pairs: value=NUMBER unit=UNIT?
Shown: value=20.4133 unit=kL
